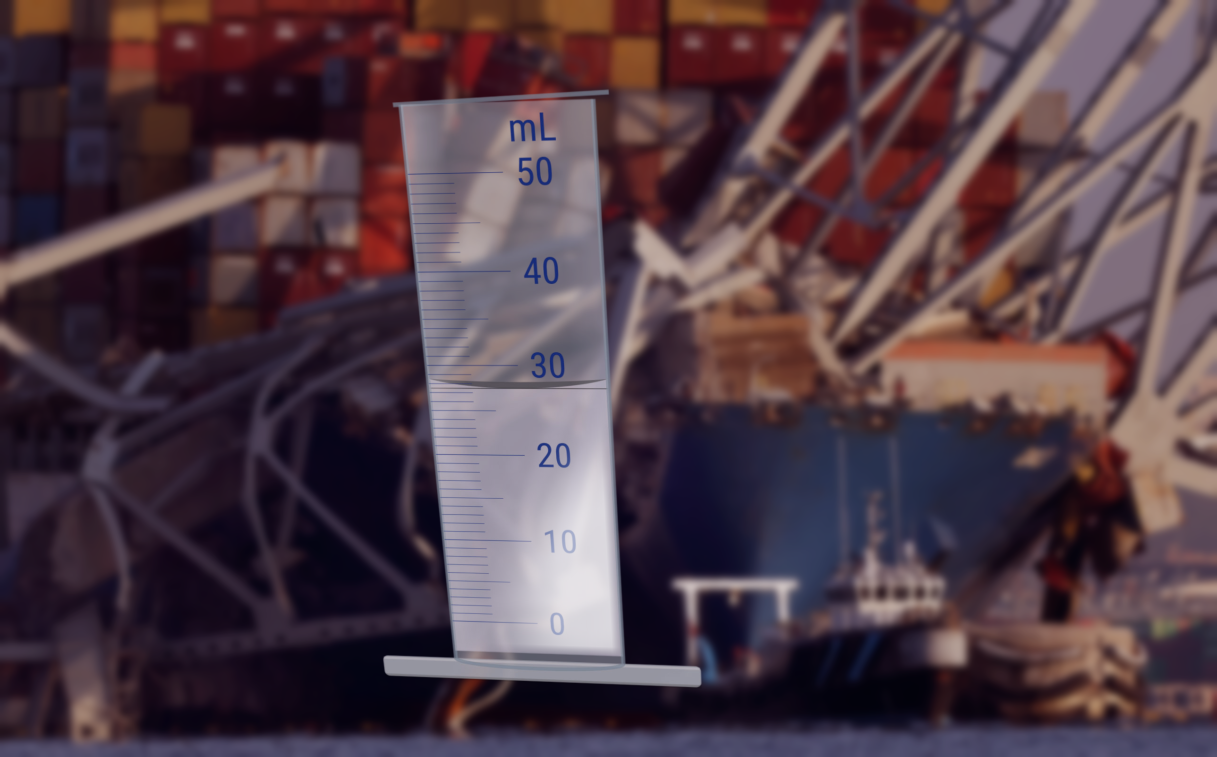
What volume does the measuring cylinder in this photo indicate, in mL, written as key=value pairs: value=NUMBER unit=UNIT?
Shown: value=27.5 unit=mL
